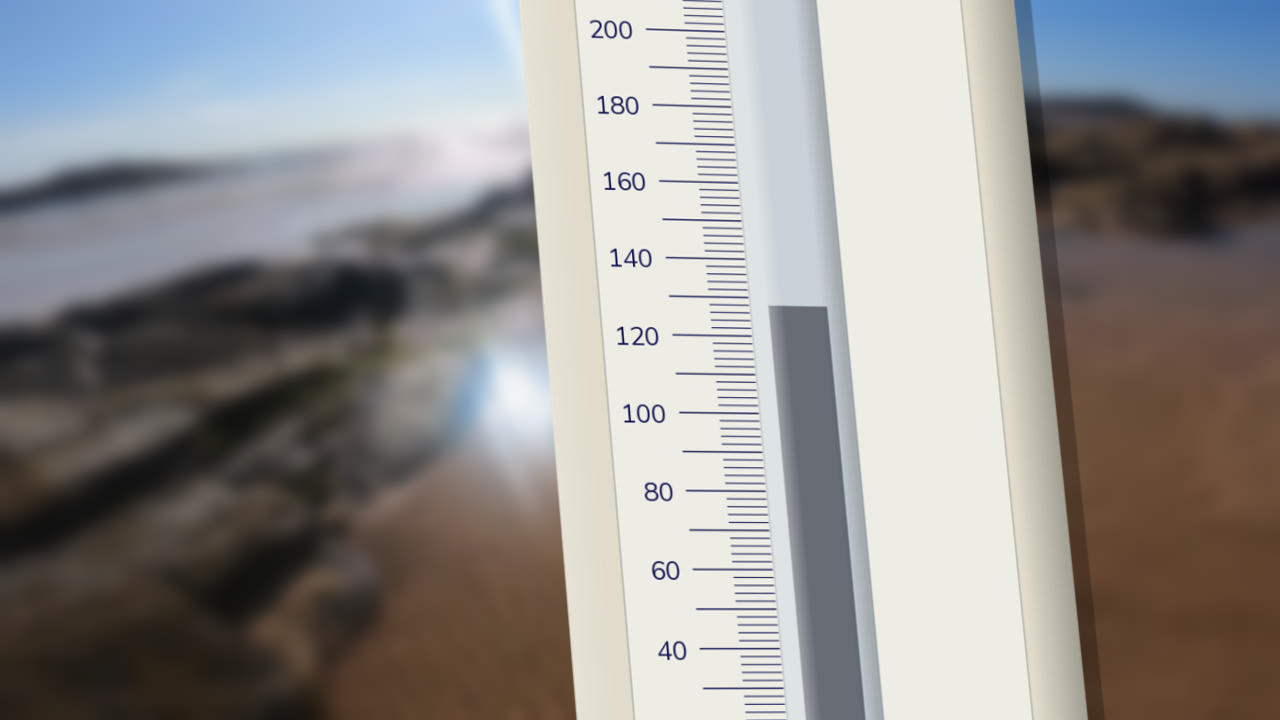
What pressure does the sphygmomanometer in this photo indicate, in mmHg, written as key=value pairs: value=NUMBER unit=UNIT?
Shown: value=128 unit=mmHg
